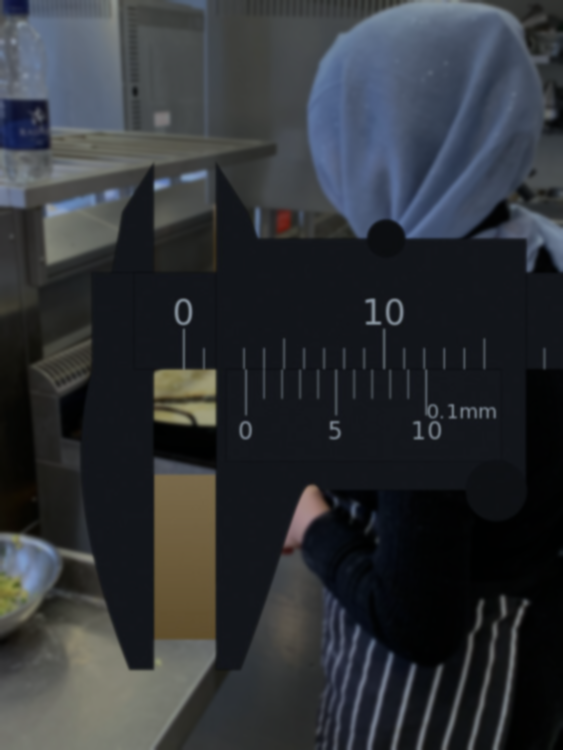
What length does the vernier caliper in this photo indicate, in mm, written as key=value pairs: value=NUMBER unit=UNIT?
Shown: value=3.1 unit=mm
